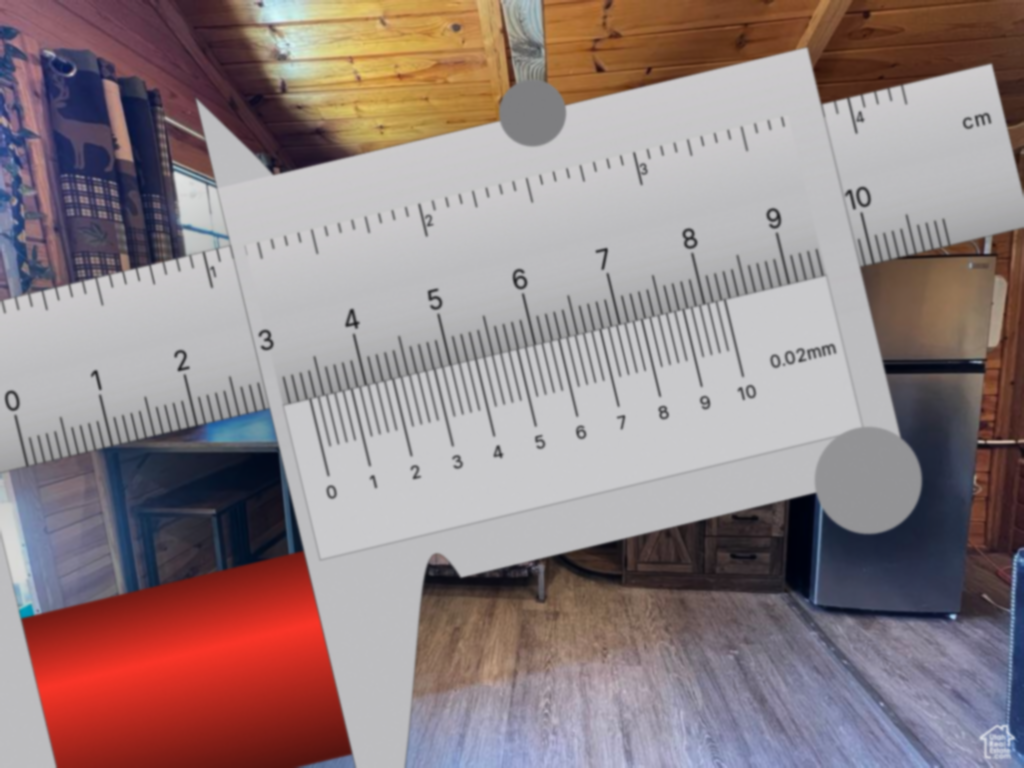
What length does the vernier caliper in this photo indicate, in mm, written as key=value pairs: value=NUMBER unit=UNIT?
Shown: value=33.4 unit=mm
